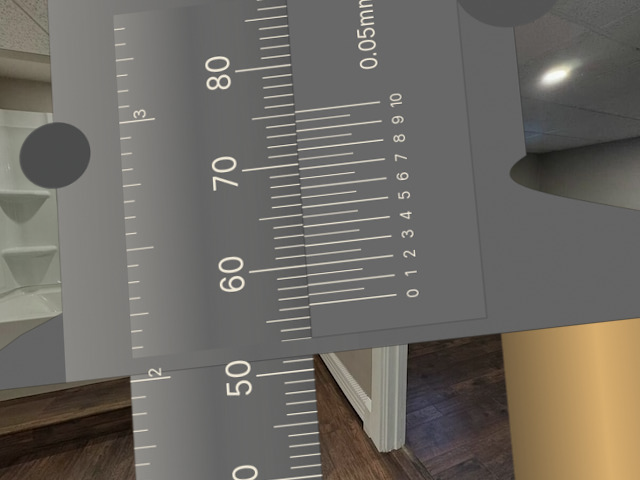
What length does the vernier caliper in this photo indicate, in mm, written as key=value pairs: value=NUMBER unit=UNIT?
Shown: value=56.2 unit=mm
